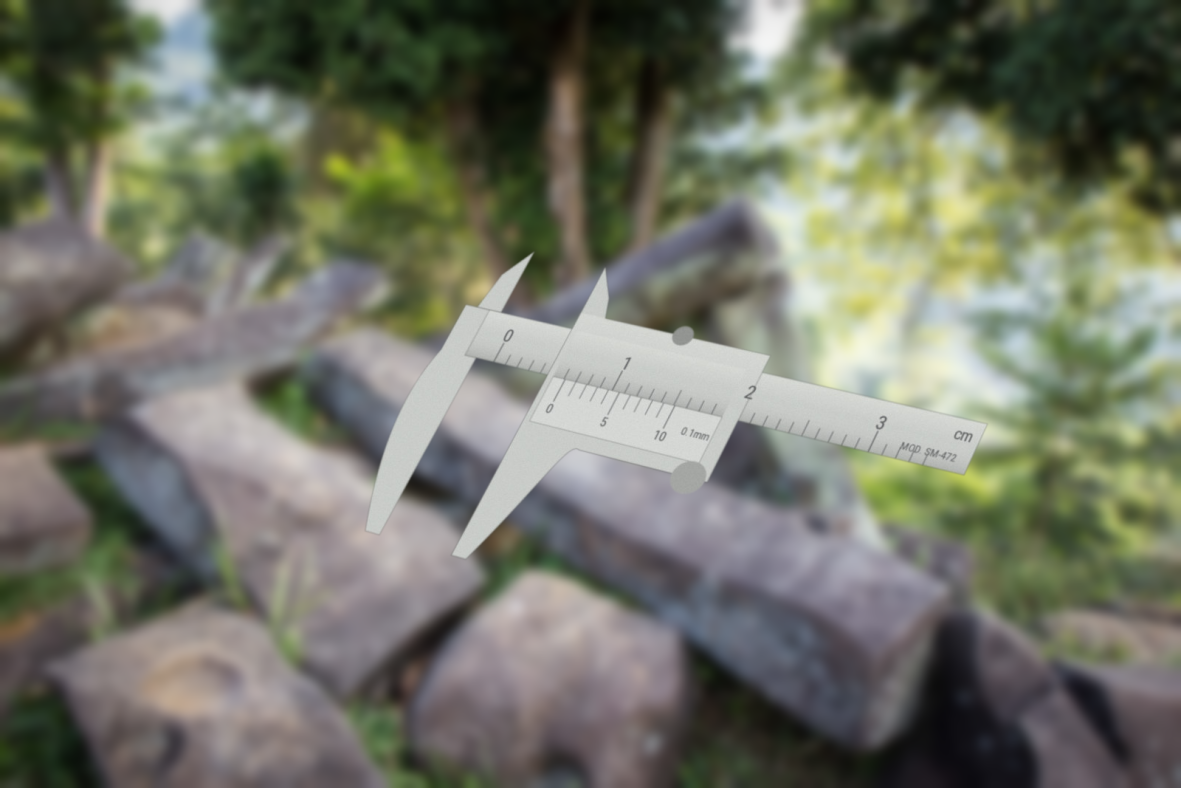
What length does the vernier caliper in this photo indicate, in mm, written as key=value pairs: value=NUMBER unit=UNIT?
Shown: value=6.1 unit=mm
